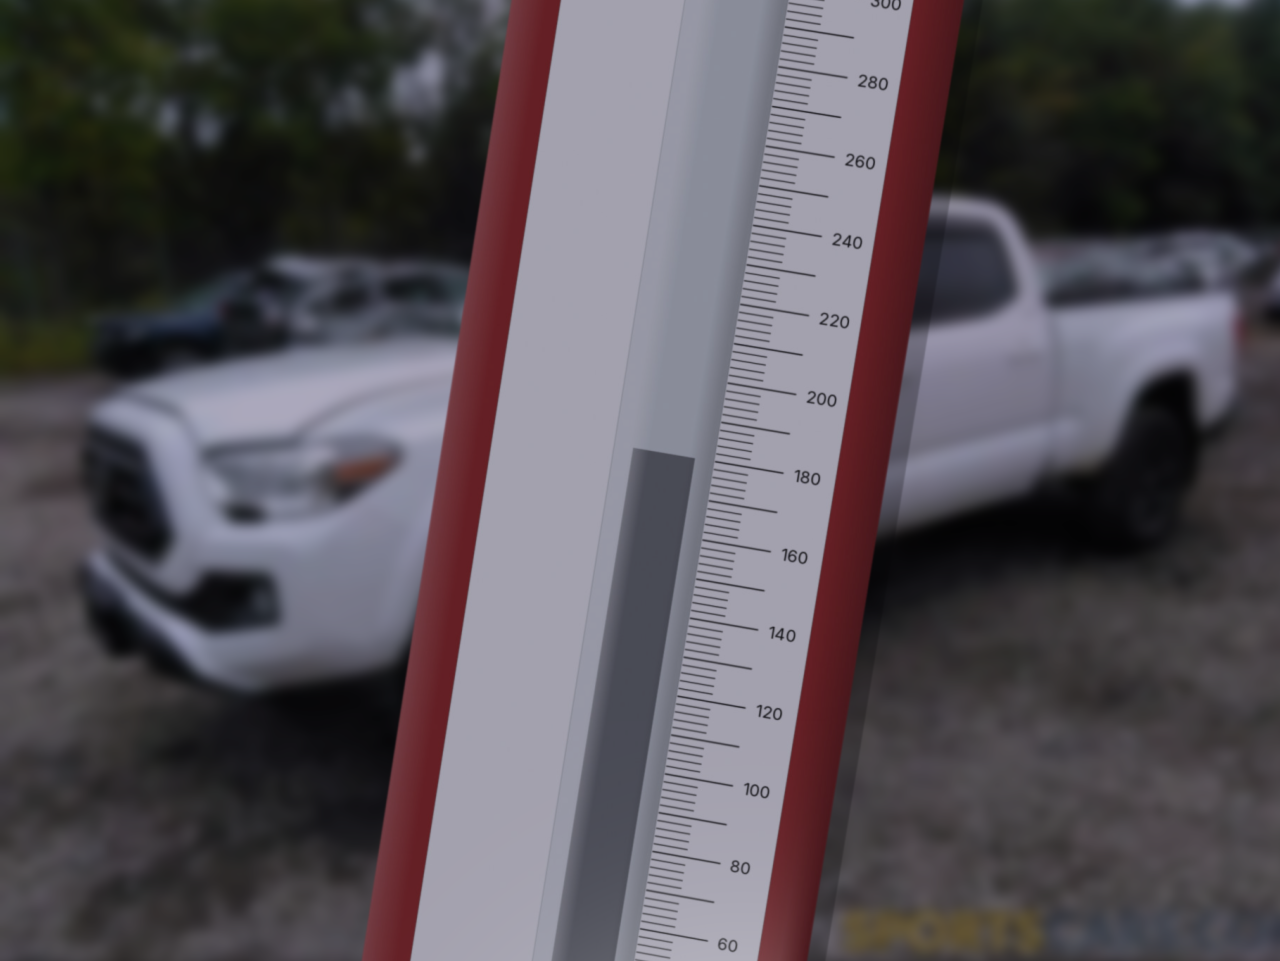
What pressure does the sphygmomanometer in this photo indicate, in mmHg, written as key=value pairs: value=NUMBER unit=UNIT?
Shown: value=180 unit=mmHg
